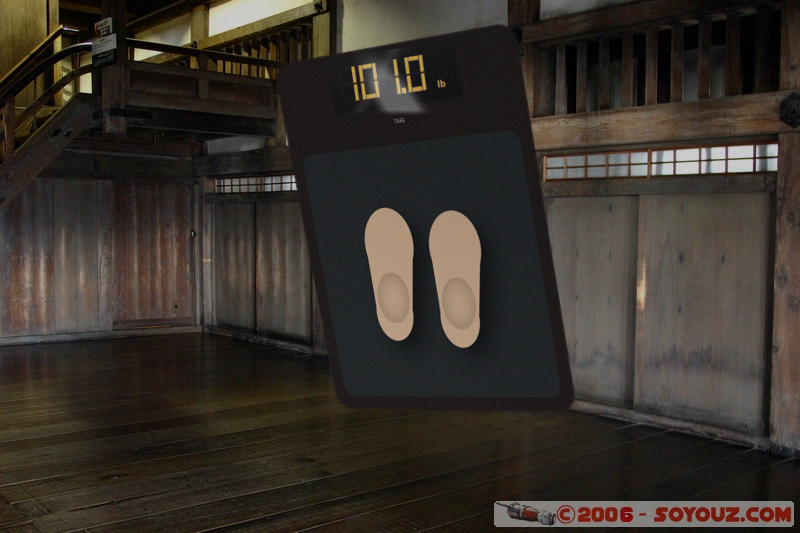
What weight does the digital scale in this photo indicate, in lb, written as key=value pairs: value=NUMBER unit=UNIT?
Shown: value=101.0 unit=lb
